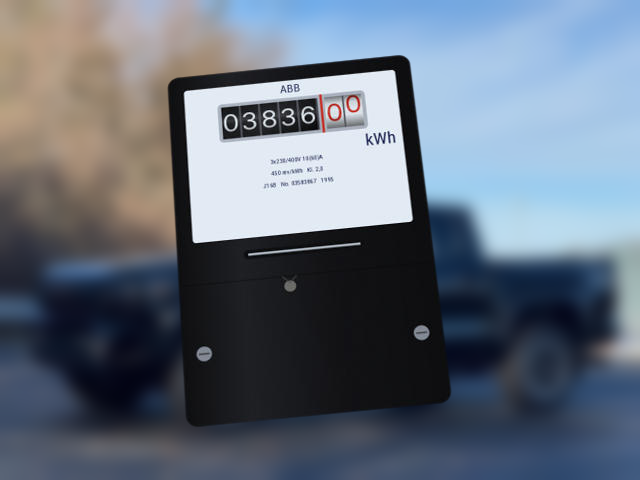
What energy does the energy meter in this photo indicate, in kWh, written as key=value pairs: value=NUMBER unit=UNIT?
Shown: value=3836.00 unit=kWh
